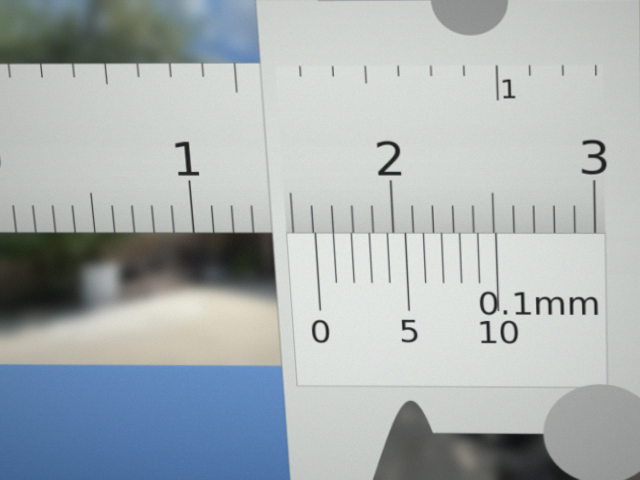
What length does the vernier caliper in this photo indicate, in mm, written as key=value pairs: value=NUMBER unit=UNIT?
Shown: value=16.1 unit=mm
